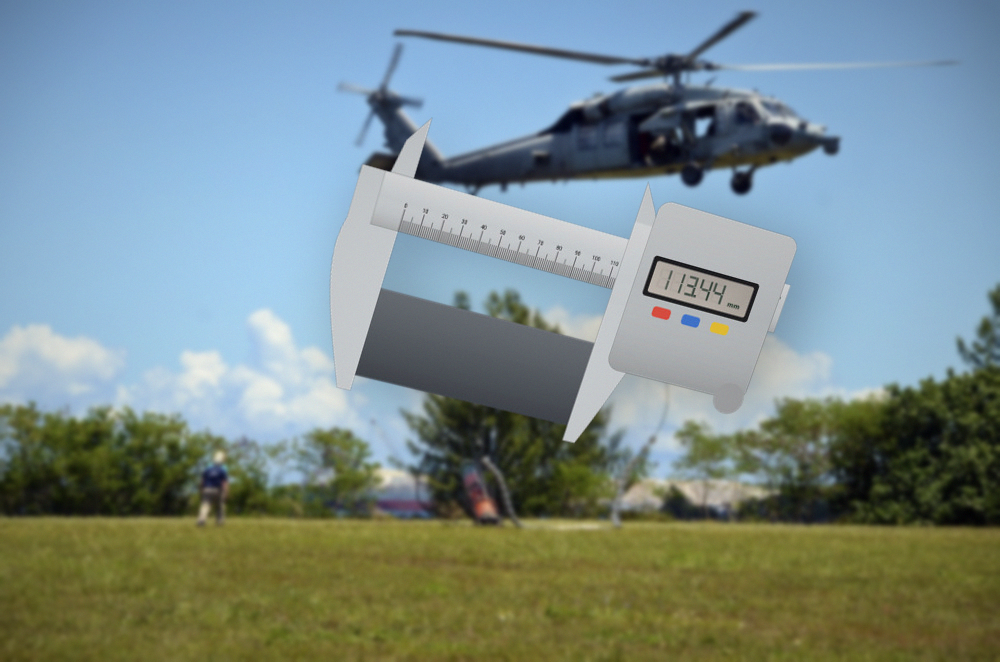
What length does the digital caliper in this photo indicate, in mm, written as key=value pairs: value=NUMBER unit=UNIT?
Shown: value=113.44 unit=mm
